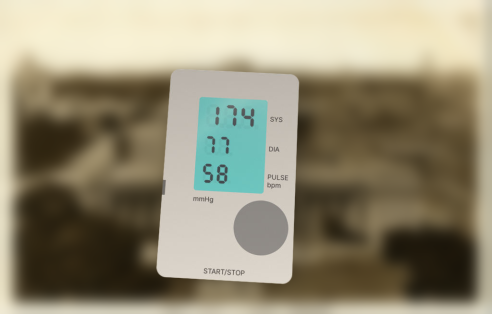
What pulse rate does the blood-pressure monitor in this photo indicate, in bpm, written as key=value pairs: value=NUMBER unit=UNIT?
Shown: value=58 unit=bpm
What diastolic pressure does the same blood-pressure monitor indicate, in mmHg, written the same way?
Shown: value=77 unit=mmHg
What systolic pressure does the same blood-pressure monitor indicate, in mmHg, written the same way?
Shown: value=174 unit=mmHg
